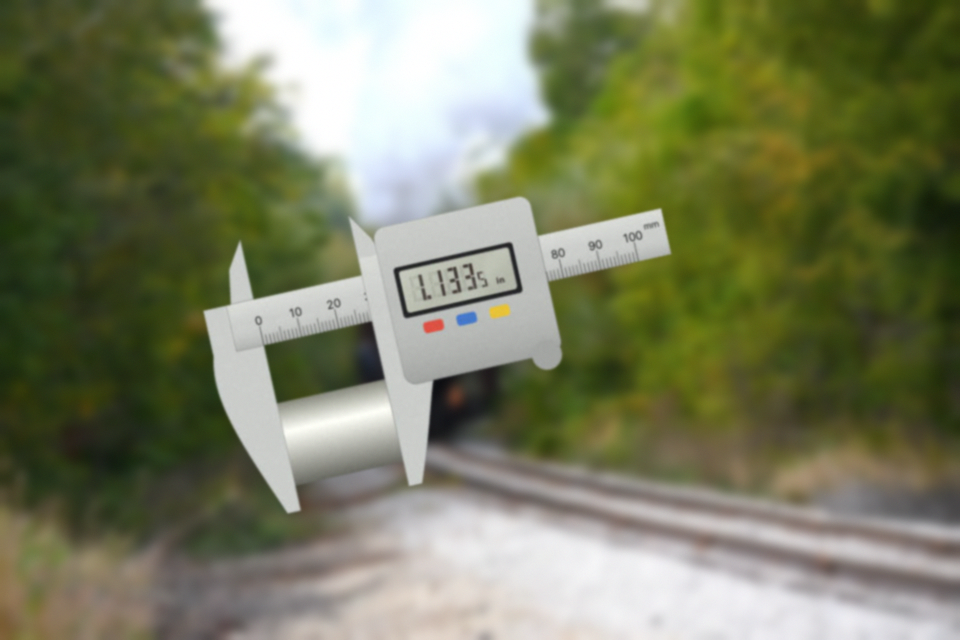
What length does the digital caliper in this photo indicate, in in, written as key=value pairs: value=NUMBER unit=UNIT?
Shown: value=1.1335 unit=in
